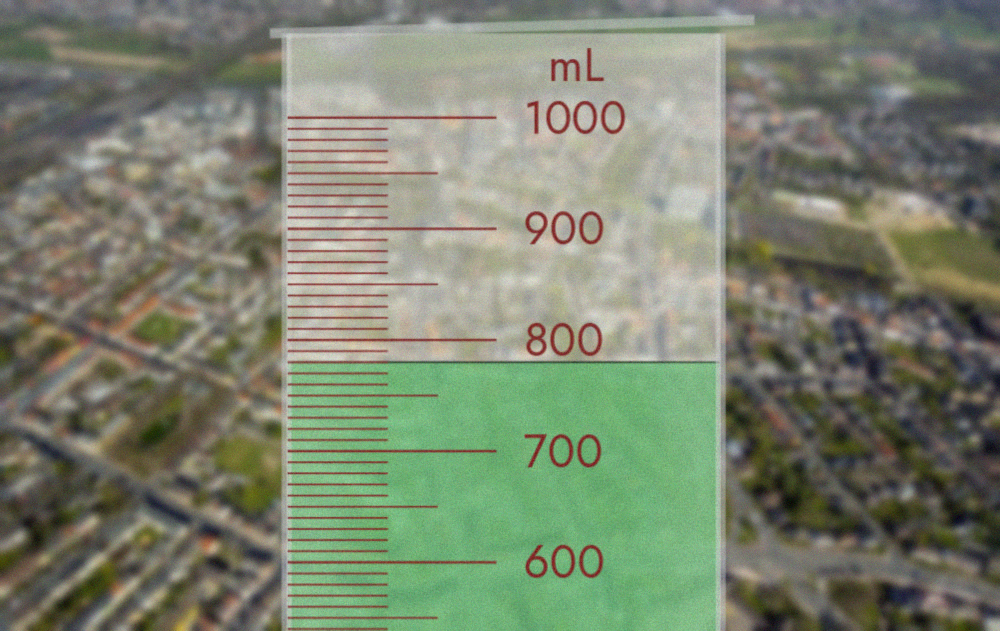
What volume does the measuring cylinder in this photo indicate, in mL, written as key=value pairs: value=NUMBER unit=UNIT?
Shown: value=780 unit=mL
